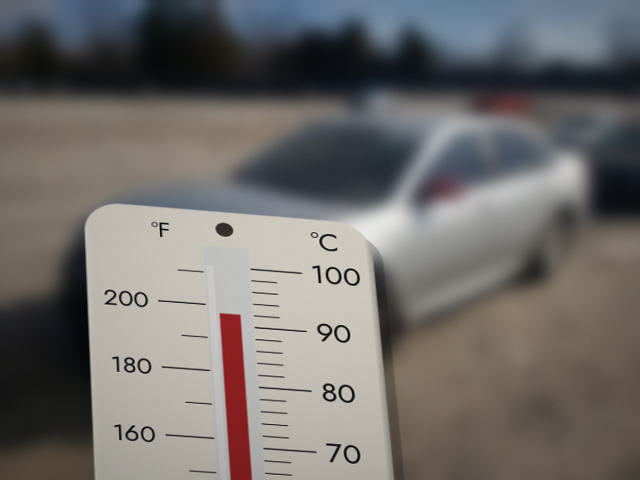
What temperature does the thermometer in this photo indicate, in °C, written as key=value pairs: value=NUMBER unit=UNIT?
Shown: value=92 unit=°C
